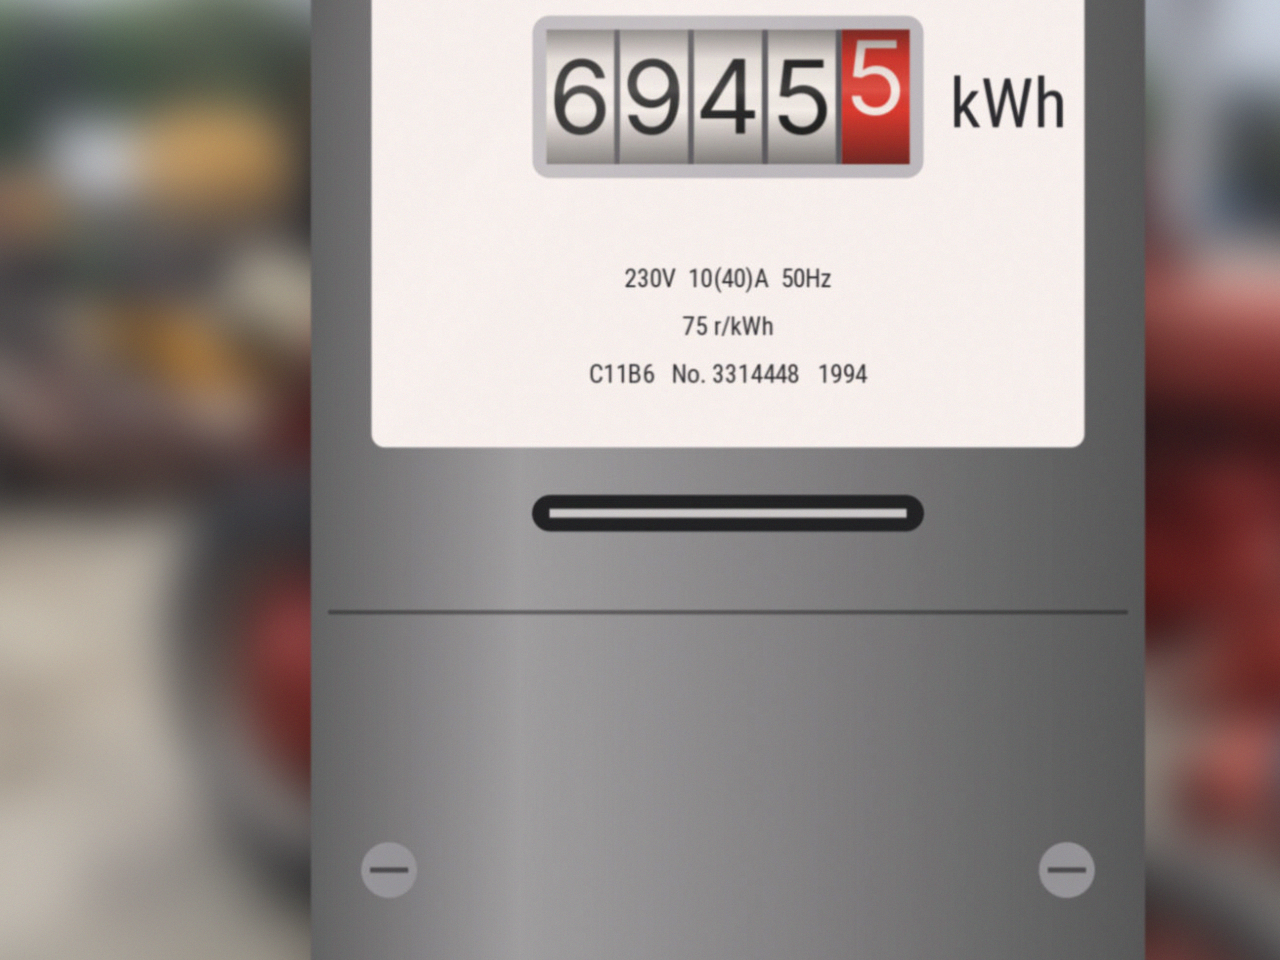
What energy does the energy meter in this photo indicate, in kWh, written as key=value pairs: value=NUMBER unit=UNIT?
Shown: value=6945.5 unit=kWh
